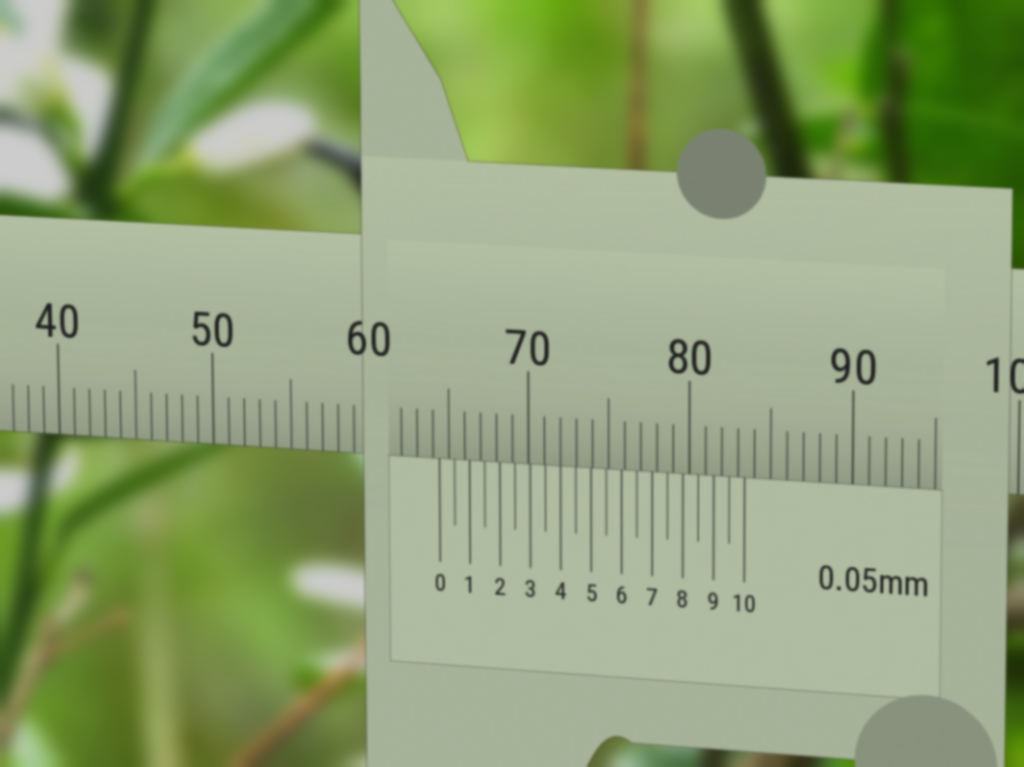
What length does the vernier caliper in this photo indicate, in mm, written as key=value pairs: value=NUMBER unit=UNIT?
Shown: value=64.4 unit=mm
